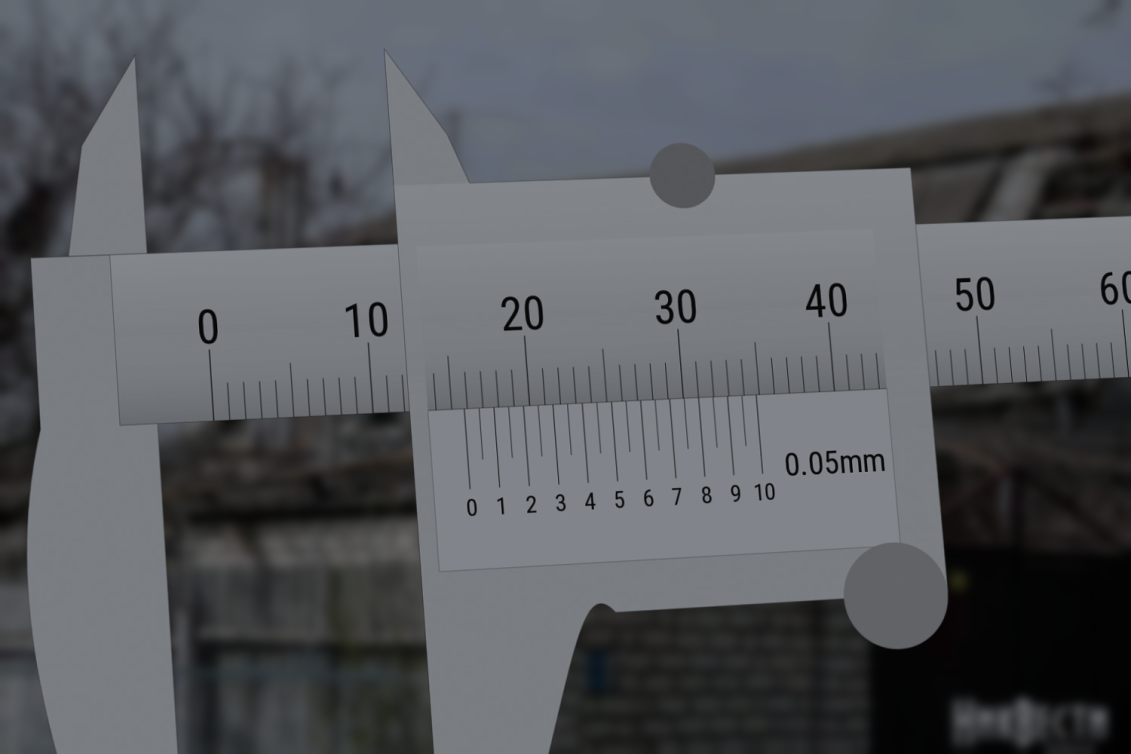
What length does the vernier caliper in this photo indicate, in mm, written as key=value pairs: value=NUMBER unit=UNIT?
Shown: value=15.8 unit=mm
